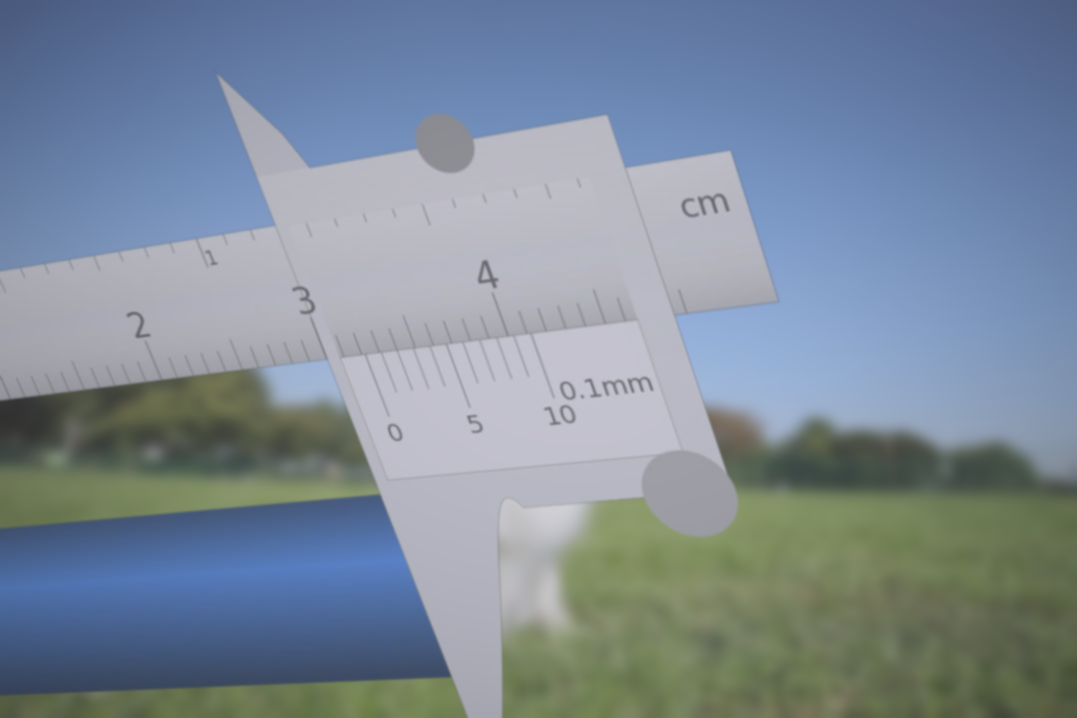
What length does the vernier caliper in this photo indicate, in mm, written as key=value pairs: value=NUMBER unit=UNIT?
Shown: value=32.2 unit=mm
